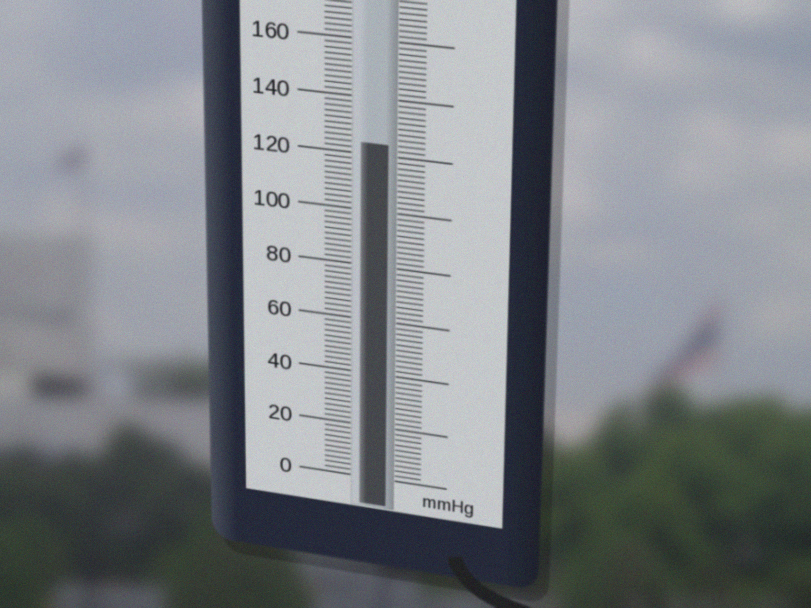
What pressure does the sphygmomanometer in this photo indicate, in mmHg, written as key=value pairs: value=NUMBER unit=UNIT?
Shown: value=124 unit=mmHg
